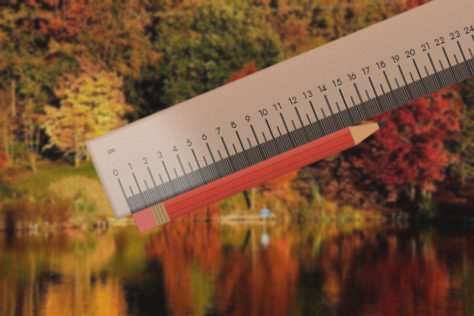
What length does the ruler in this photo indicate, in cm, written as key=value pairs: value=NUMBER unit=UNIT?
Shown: value=17 unit=cm
